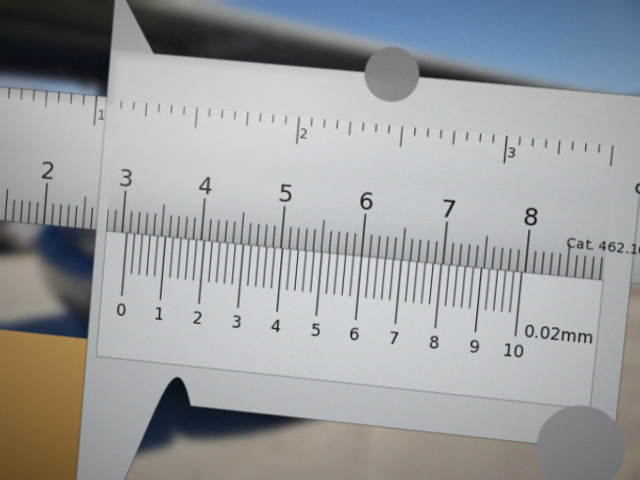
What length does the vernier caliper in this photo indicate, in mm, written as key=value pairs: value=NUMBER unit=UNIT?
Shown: value=30.6 unit=mm
